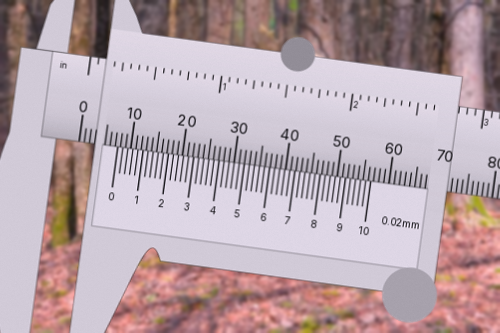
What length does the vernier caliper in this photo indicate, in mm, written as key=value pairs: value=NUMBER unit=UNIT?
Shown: value=7.5 unit=mm
